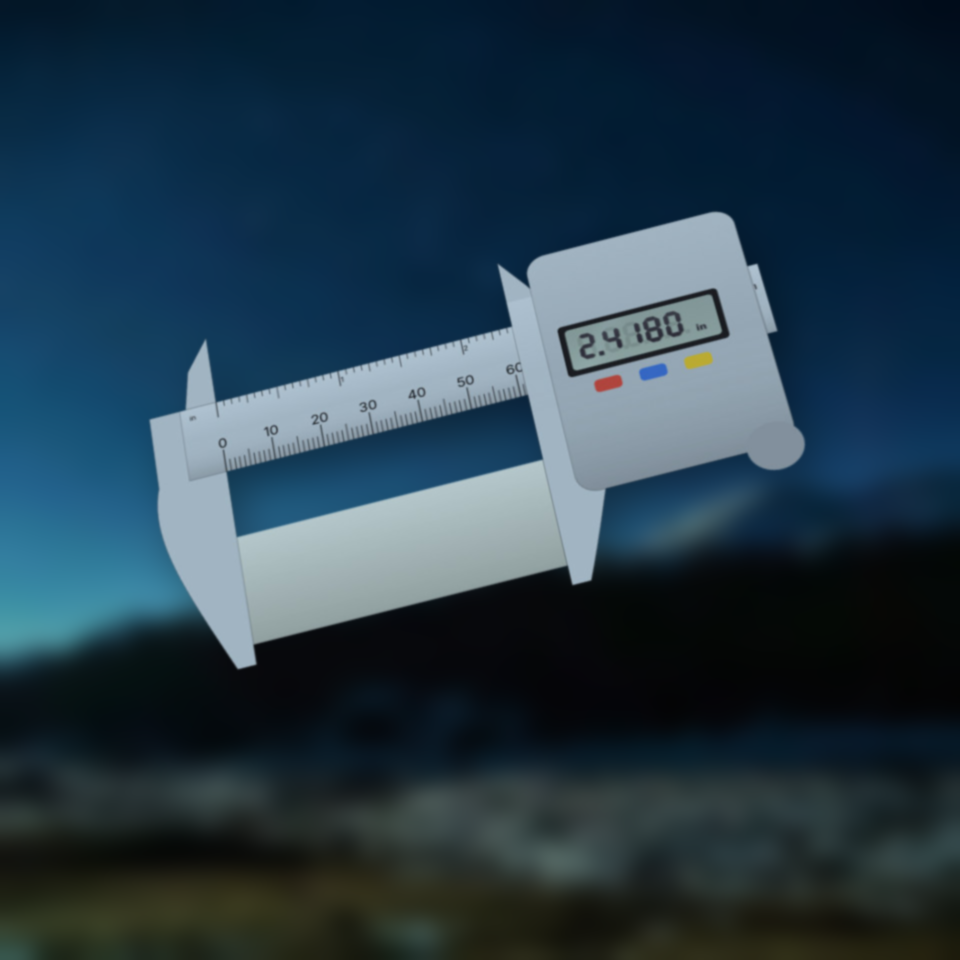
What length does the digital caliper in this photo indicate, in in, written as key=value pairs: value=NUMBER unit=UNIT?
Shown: value=2.4180 unit=in
